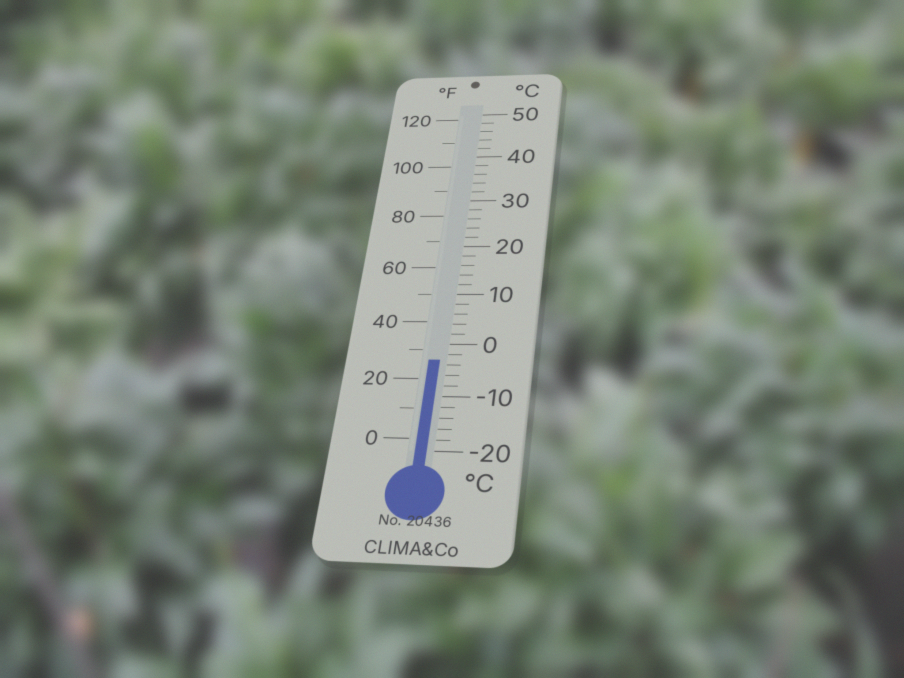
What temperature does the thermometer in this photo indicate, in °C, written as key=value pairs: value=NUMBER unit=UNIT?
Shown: value=-3 unit=°C
